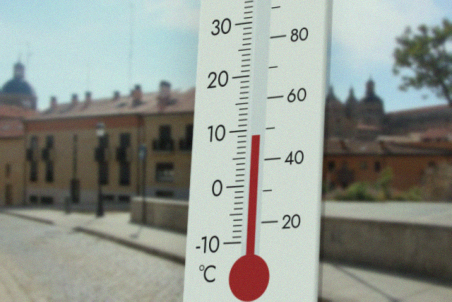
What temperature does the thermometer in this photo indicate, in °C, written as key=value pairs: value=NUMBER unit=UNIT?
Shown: value=9 unit=°C
